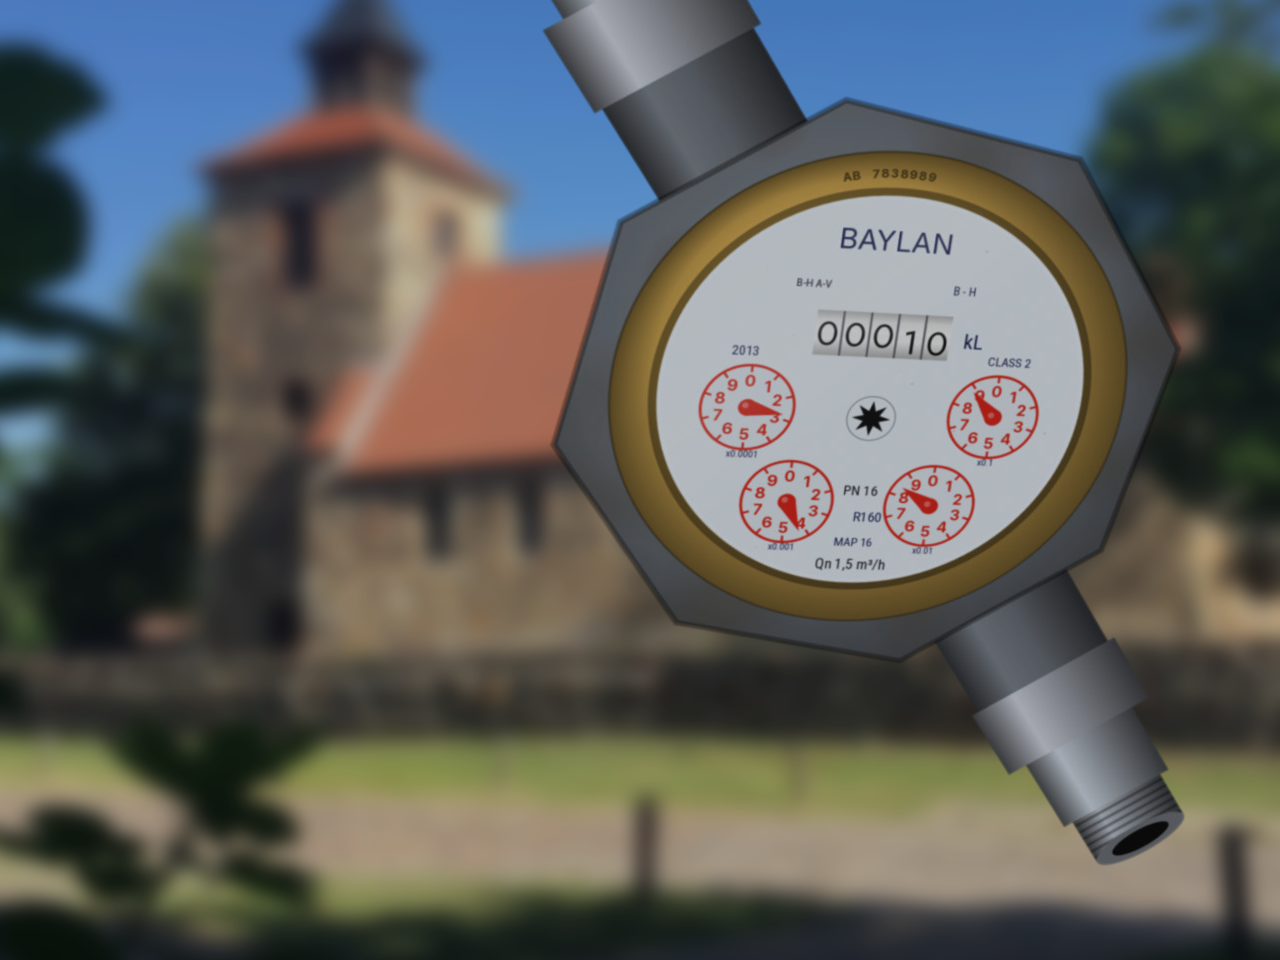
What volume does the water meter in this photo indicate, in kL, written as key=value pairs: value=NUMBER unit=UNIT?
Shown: value=9.8842 unit=kL
